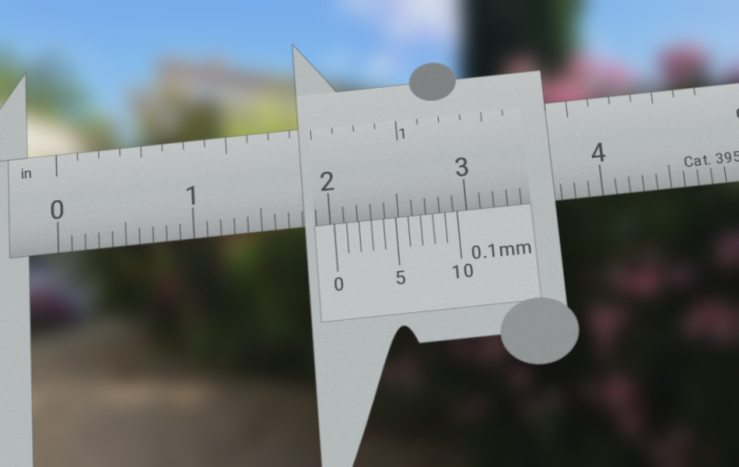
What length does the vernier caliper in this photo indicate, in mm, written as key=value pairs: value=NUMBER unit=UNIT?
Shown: value=20.3 unit=mm
